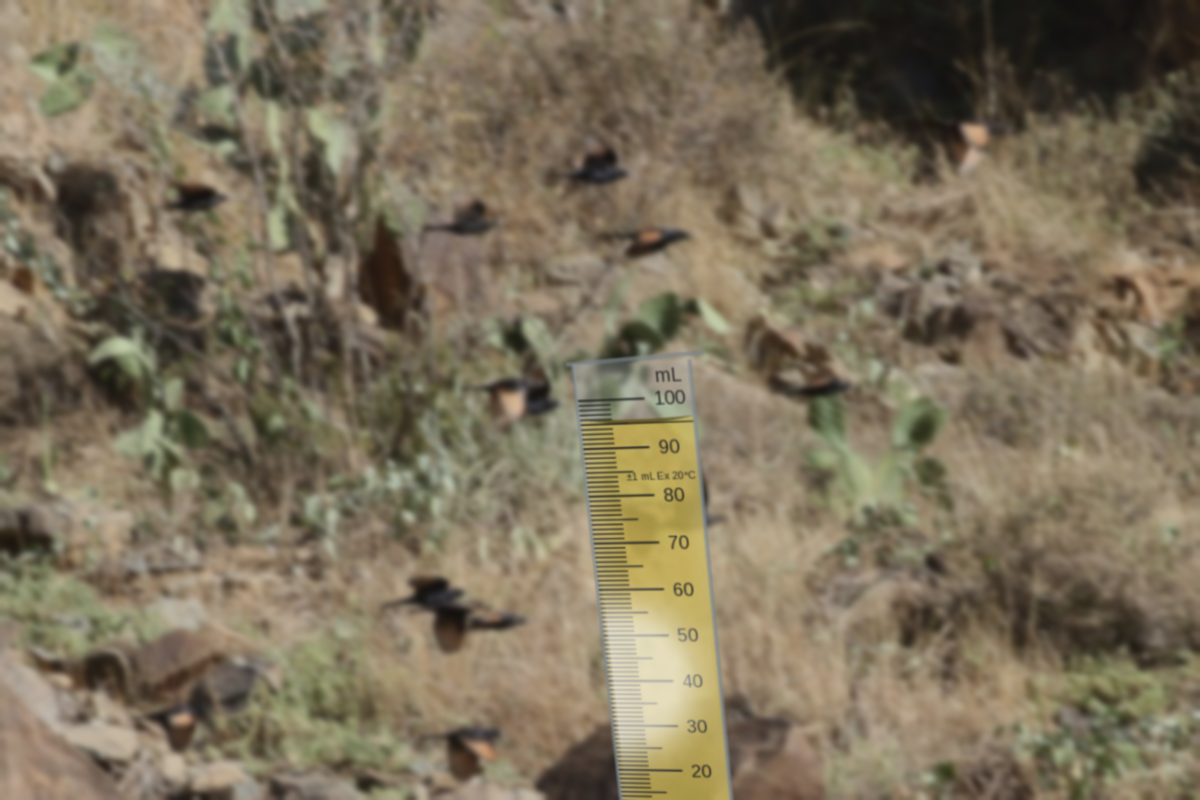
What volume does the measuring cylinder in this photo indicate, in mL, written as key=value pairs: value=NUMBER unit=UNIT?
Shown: value=95 unit=mL
